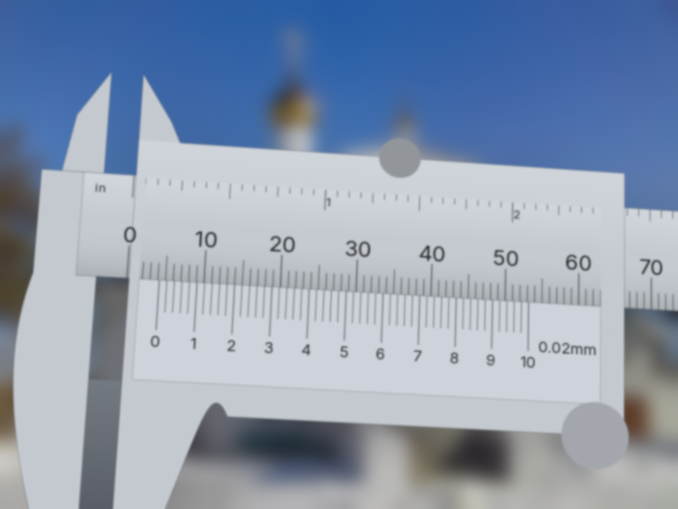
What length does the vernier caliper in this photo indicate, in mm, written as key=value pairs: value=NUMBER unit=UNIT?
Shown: value=4.2 unit=mm
